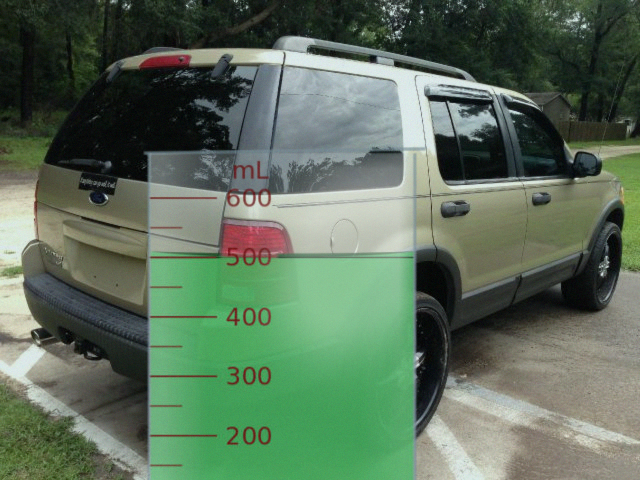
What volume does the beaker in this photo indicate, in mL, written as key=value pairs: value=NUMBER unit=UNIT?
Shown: value=500 unit=mL
